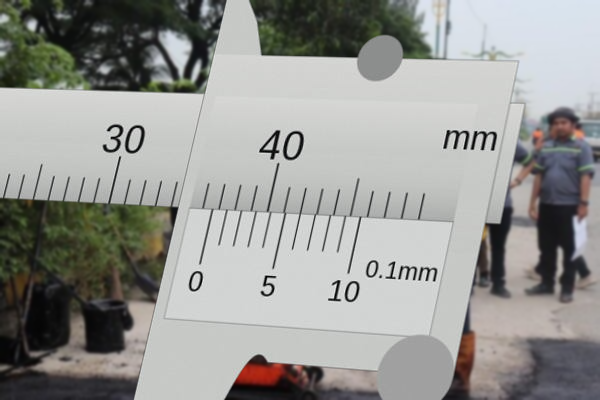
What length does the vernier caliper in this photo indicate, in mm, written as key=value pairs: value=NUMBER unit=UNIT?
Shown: value=36.6 unit=mm
